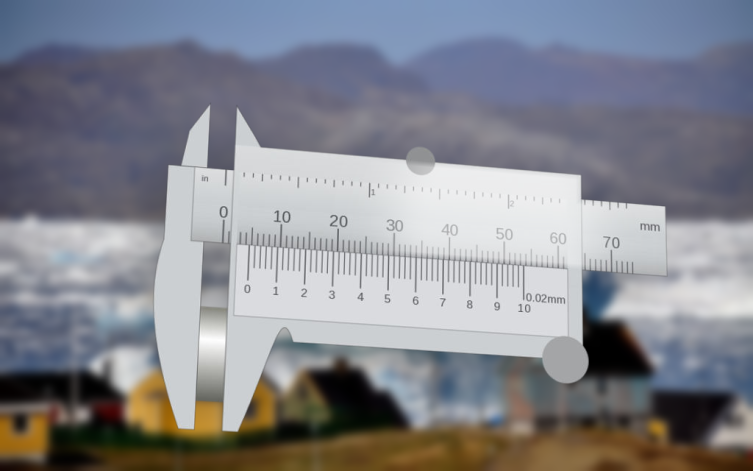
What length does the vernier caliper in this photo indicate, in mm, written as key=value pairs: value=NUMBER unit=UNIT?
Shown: value=4.6 unit=mm
